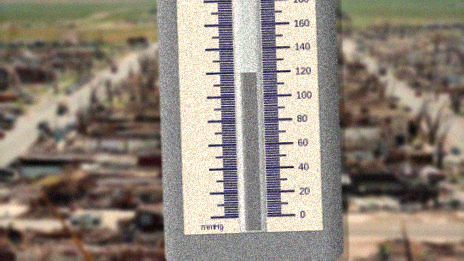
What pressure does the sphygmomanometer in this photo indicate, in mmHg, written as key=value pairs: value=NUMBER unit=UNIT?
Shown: value=120 unit=mmHg
